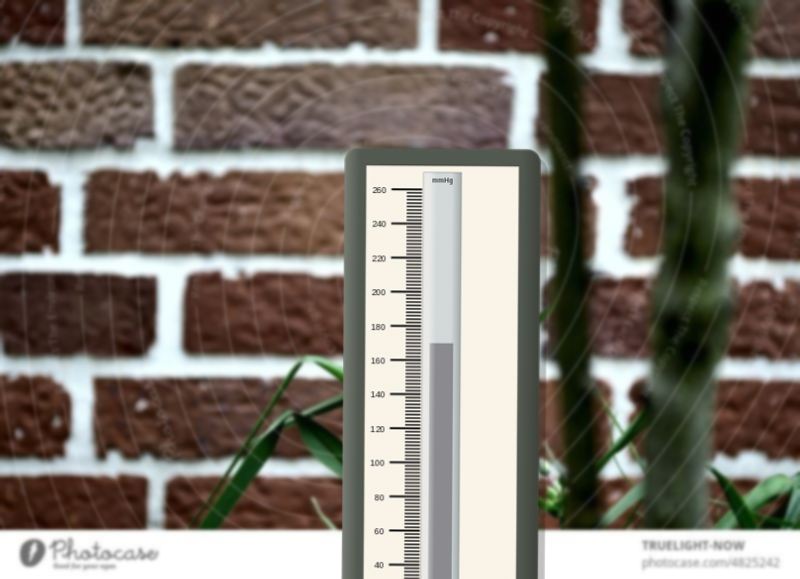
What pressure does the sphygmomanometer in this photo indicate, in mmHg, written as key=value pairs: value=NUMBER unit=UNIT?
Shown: value=170 unit=mmHg
